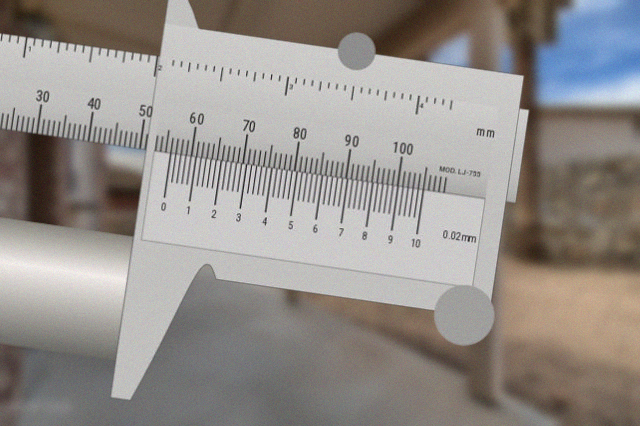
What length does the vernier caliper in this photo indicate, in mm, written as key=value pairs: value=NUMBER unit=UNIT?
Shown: value=56.0 unit=mm
